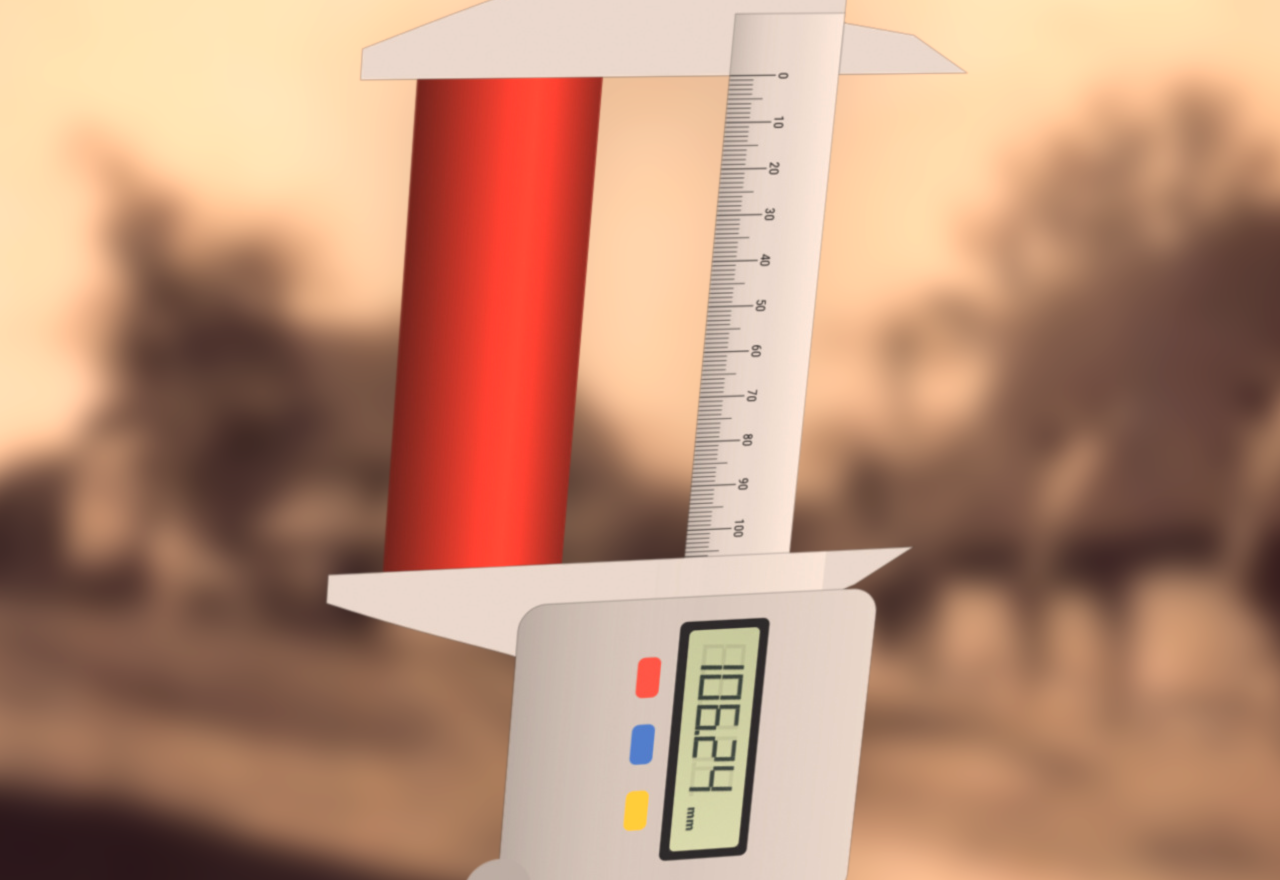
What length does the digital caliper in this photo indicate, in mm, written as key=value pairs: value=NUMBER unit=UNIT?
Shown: value=106.24 unit=mm
